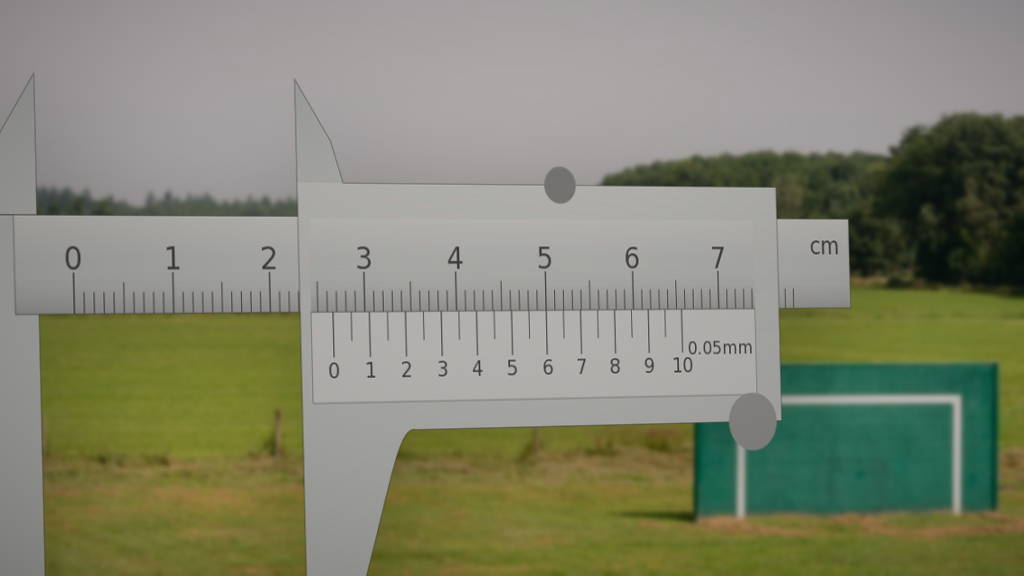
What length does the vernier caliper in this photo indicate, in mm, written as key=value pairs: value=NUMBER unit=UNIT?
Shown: value=26.6 unit=mm
